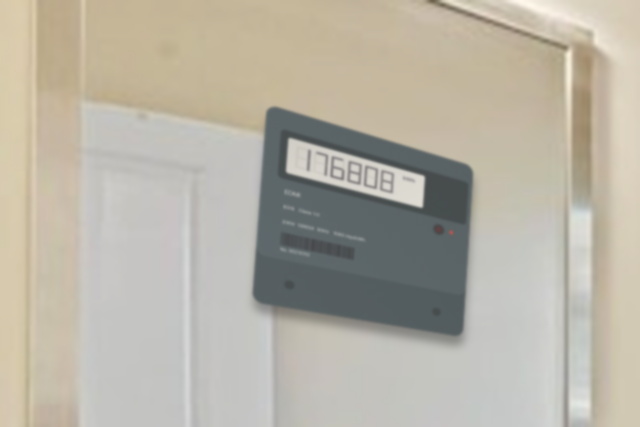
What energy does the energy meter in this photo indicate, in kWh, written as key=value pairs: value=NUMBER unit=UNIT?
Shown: value=176808 unit=kWh
